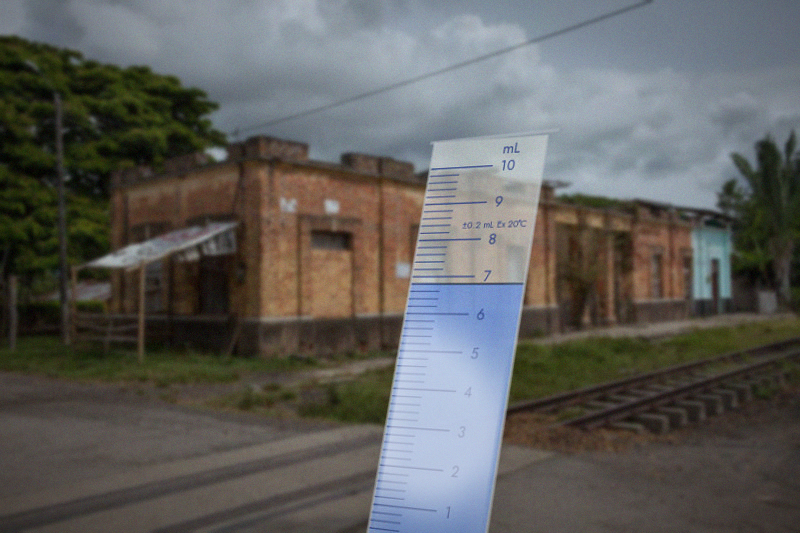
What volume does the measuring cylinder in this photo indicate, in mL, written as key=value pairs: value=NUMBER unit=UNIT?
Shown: value=6.8 unit=mL
